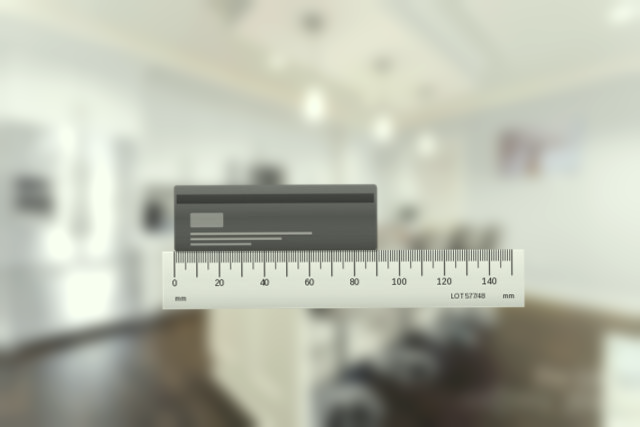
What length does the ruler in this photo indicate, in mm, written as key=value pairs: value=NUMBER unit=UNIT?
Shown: value=90 unit=mm
